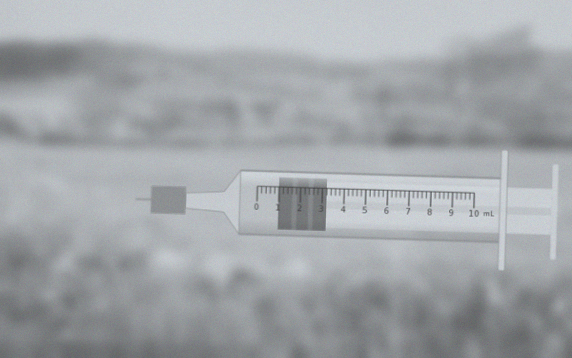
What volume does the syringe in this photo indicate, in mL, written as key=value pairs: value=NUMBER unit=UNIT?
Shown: value=1 unit=mL
